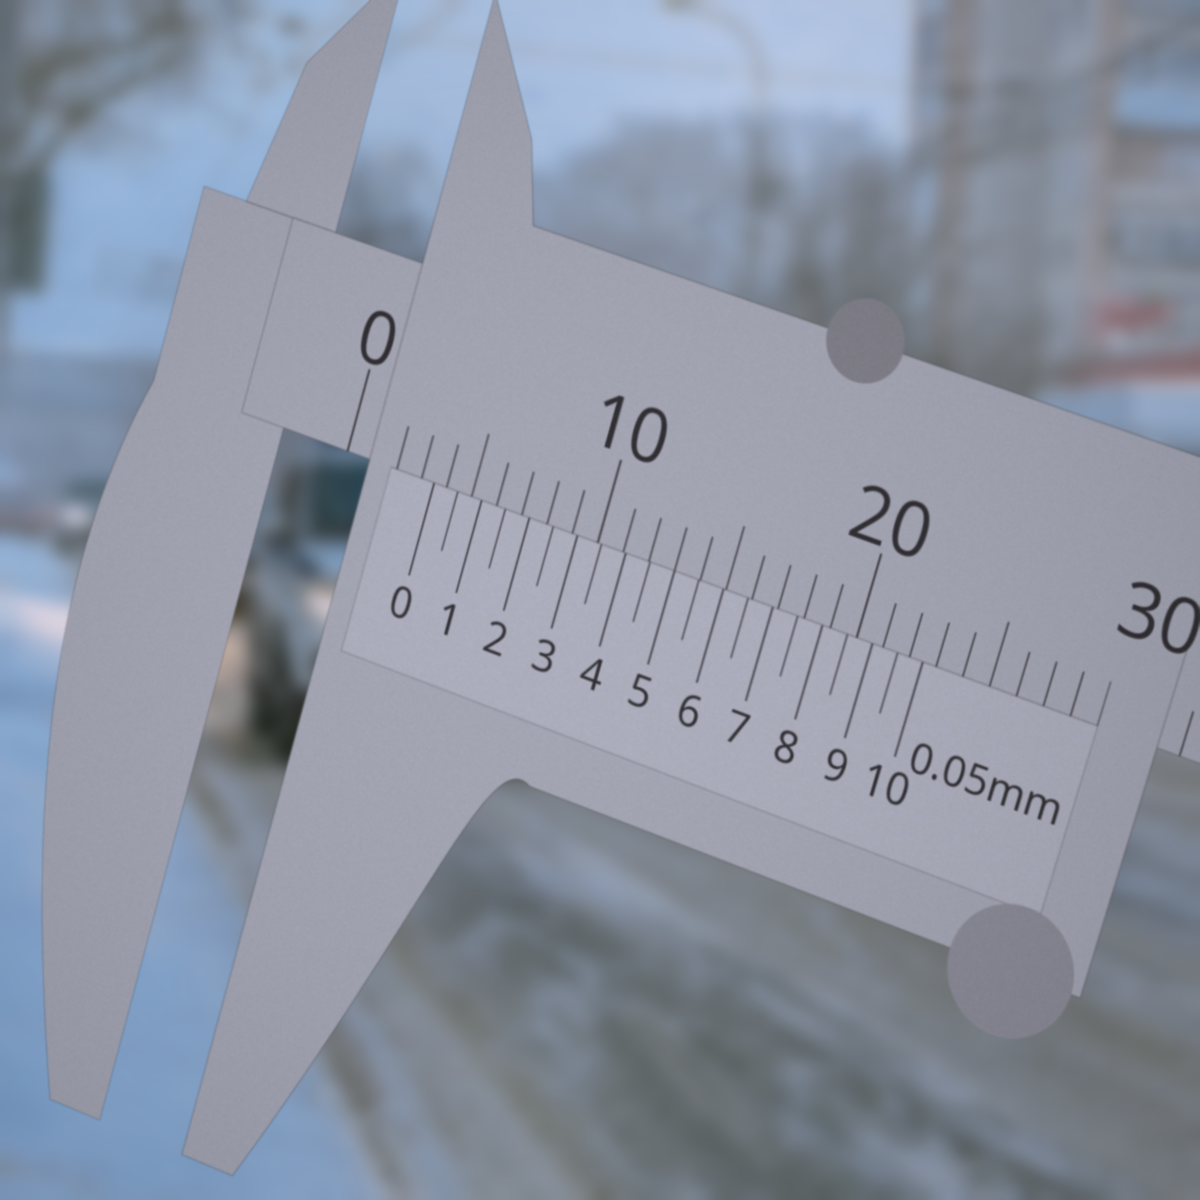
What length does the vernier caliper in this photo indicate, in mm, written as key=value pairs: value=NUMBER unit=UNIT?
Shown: value=3.5 unit=mm
